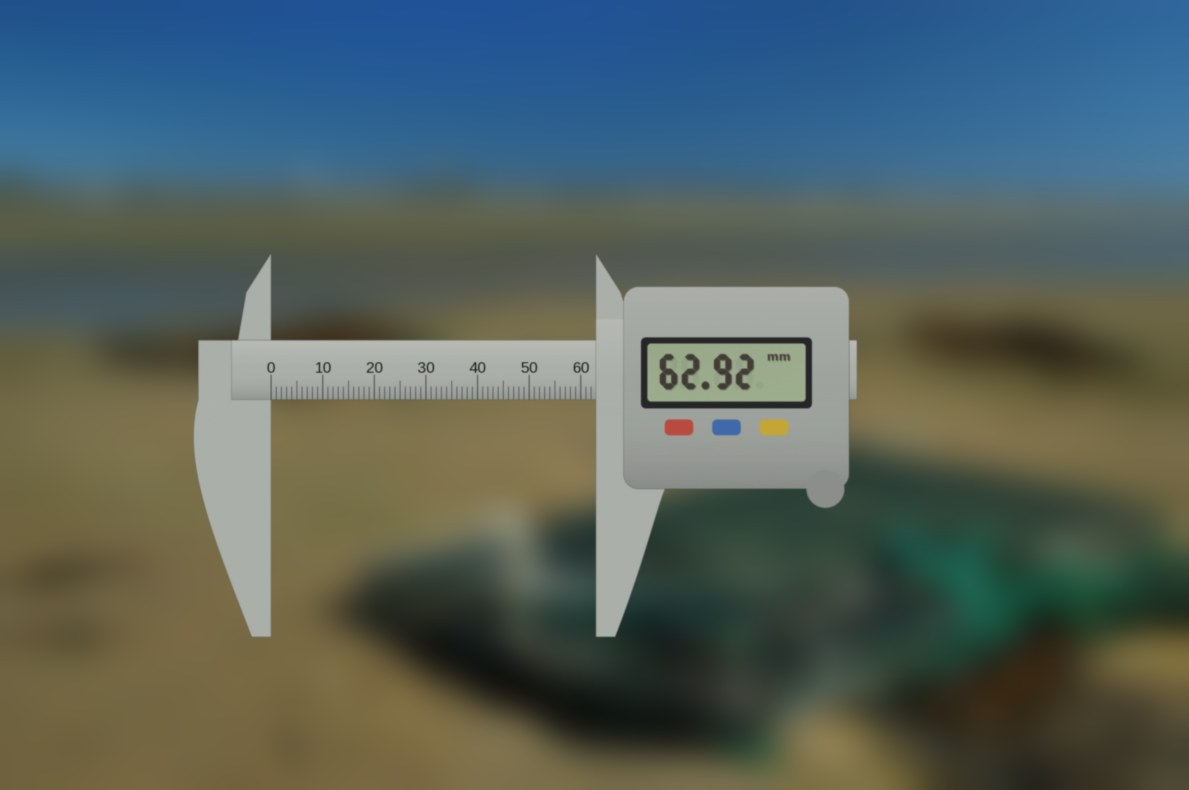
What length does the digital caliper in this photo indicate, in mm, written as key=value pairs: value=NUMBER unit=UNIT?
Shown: value=62.92 unit=mm
